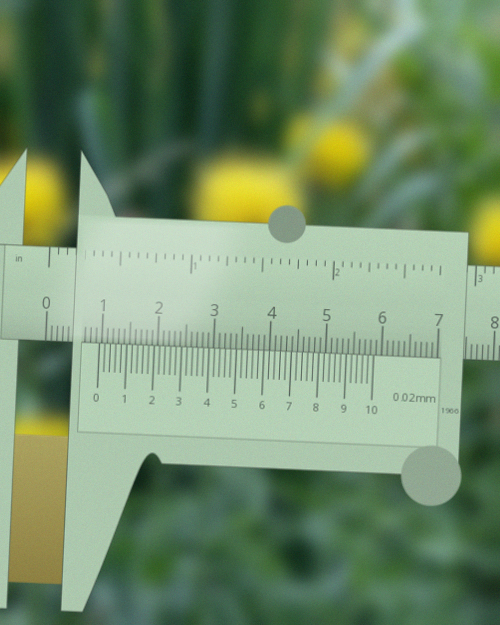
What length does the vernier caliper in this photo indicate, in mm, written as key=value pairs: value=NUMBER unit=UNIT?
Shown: value=9.6 unit=mm
